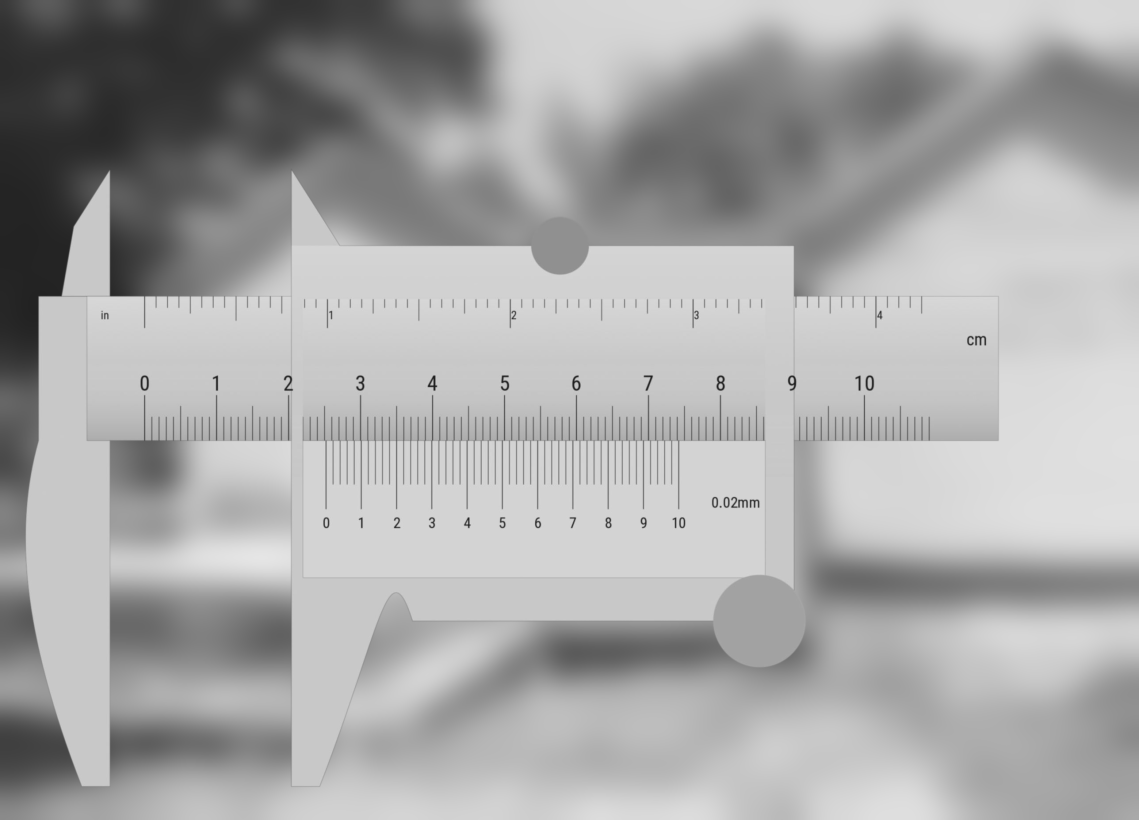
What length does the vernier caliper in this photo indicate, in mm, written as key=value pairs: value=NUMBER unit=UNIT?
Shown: value=25.2 unit=mm
